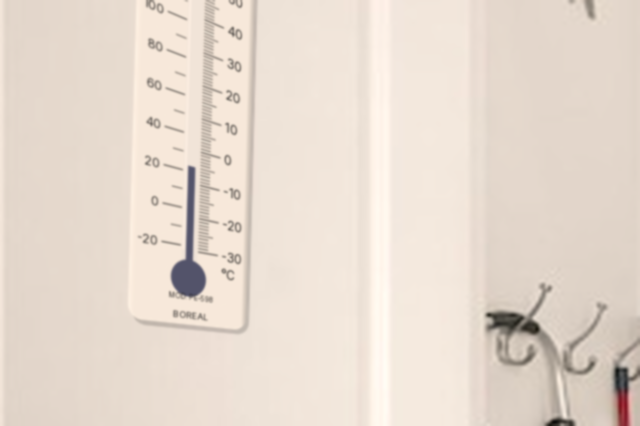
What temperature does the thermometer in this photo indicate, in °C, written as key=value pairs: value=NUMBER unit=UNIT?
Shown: value=-5 unit=°C
